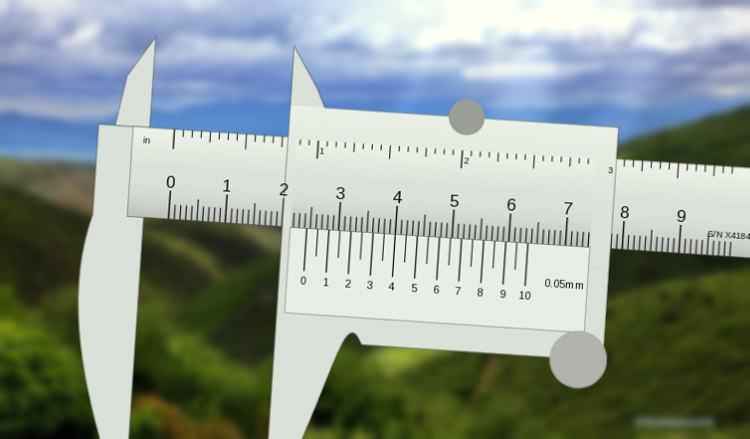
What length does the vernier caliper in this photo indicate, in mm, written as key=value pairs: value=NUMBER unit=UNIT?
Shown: value=24.4 unit=mm
